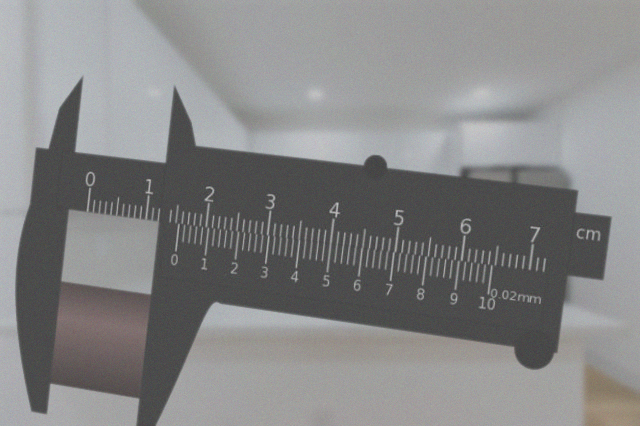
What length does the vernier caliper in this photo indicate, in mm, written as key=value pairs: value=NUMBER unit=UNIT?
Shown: value=15.5 unit=mm
